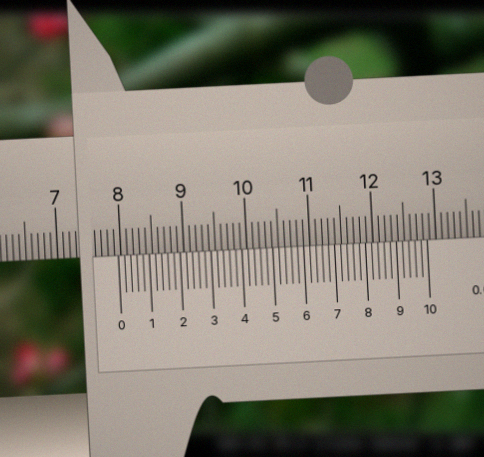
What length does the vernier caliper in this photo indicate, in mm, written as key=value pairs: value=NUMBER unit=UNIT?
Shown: value=79.6 unit=mm
